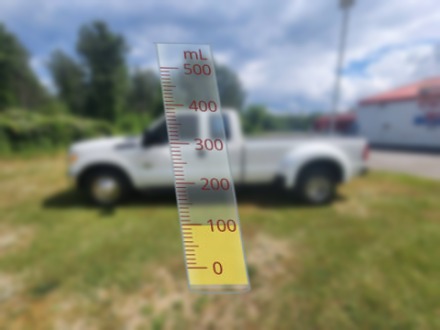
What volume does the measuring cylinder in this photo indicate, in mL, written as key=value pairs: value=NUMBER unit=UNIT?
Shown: value=100 unit=mL
